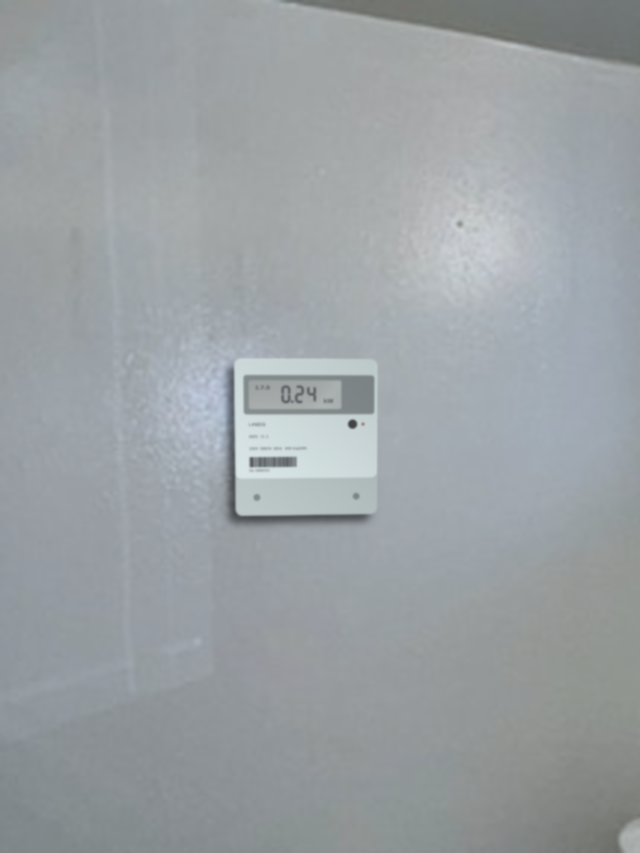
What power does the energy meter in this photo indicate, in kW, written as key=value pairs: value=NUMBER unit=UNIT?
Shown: value=0.24 unit=kW
